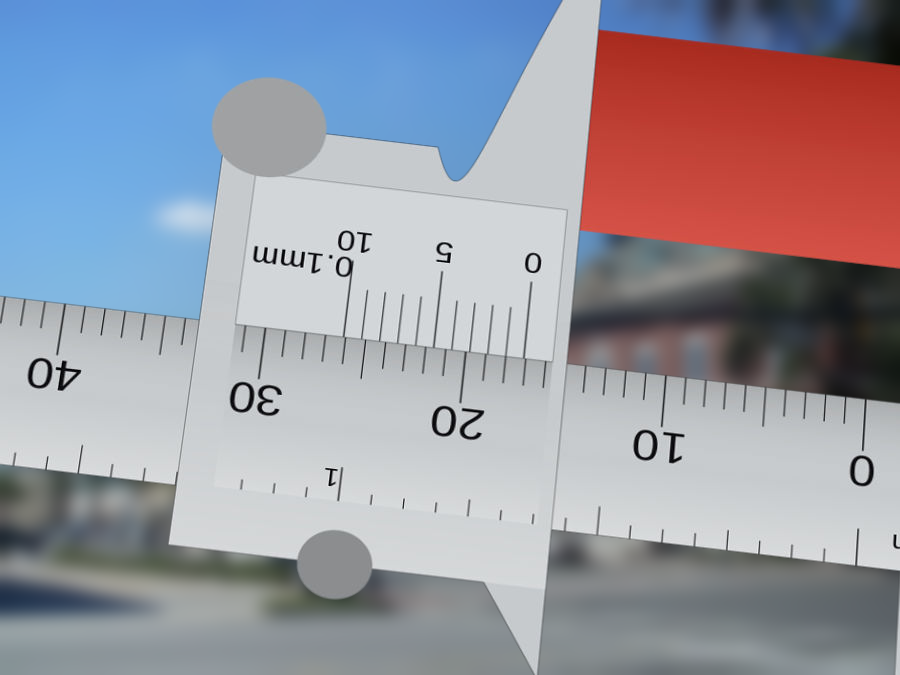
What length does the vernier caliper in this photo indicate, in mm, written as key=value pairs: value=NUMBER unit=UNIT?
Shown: value=17.1 unit=mm
